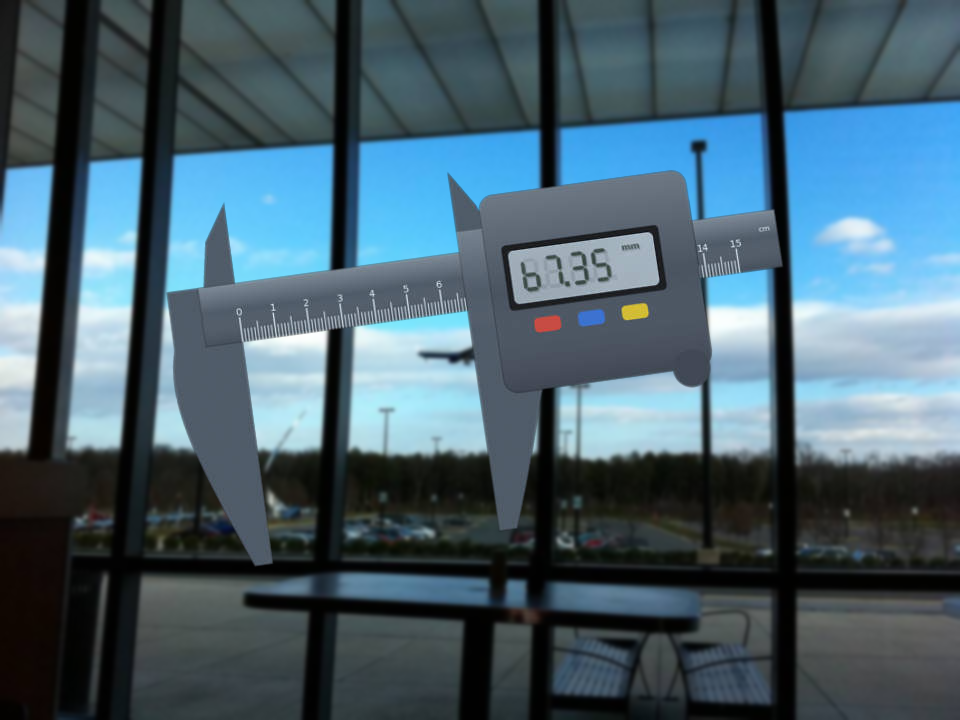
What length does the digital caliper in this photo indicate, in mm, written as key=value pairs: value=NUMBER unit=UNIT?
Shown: value=67.35 unit=mm
